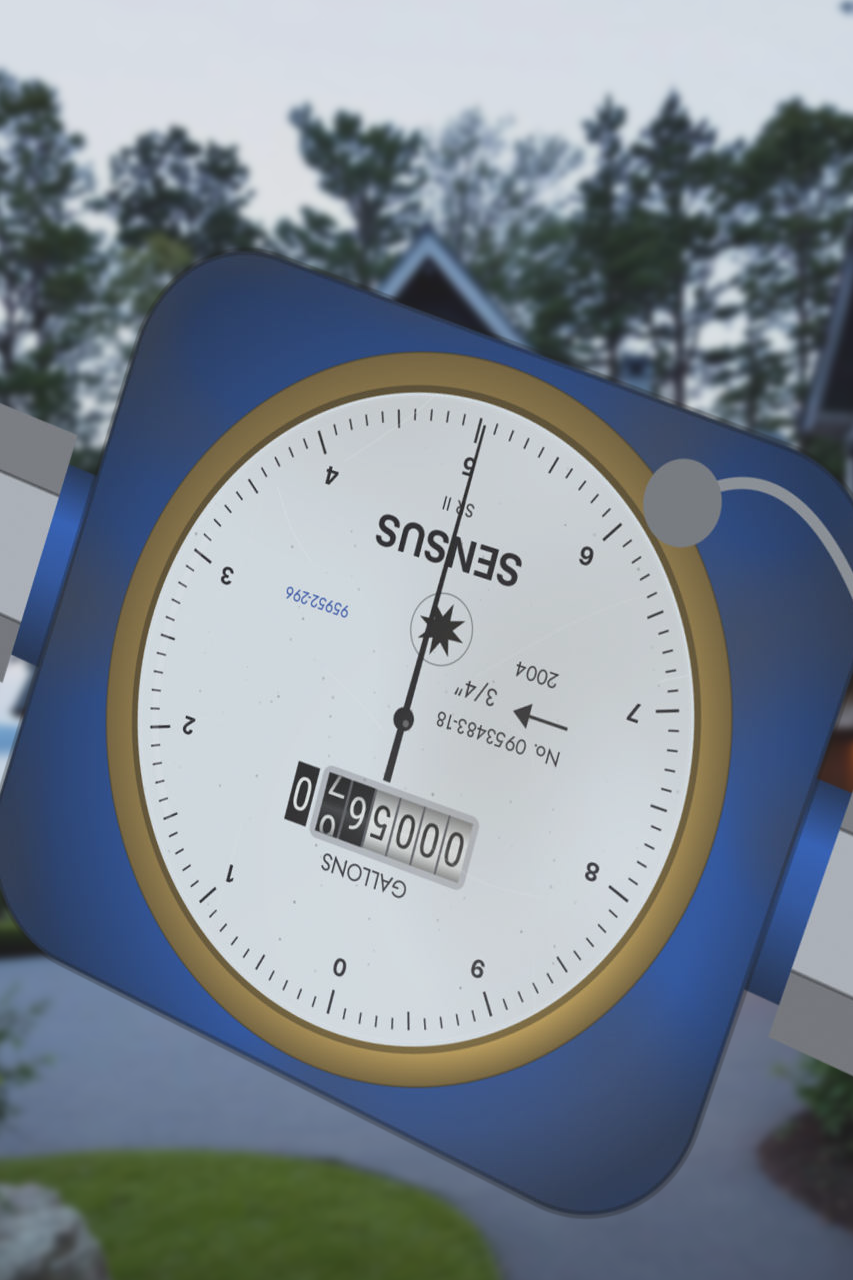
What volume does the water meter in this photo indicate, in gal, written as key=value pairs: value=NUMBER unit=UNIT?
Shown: value=5665.0 unit=gal
